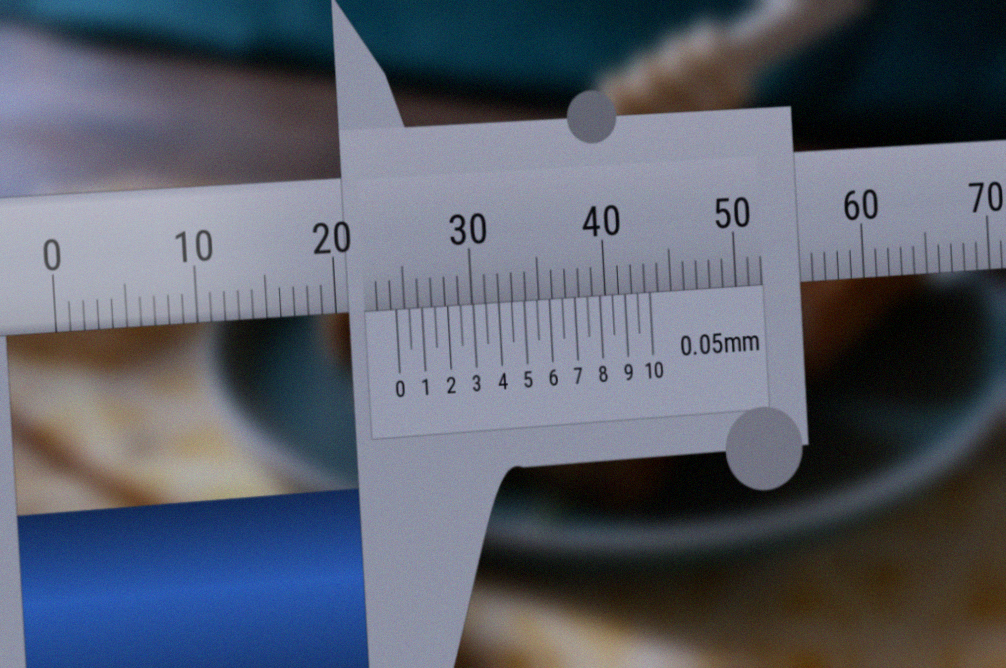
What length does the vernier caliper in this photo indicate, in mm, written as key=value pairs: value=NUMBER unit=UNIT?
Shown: value=24.4 unit=mm
